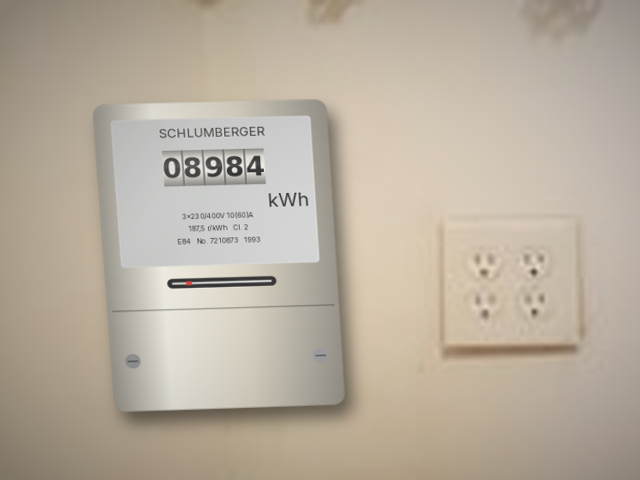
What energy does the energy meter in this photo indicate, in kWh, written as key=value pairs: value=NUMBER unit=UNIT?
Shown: value=8984 unit=kWh
